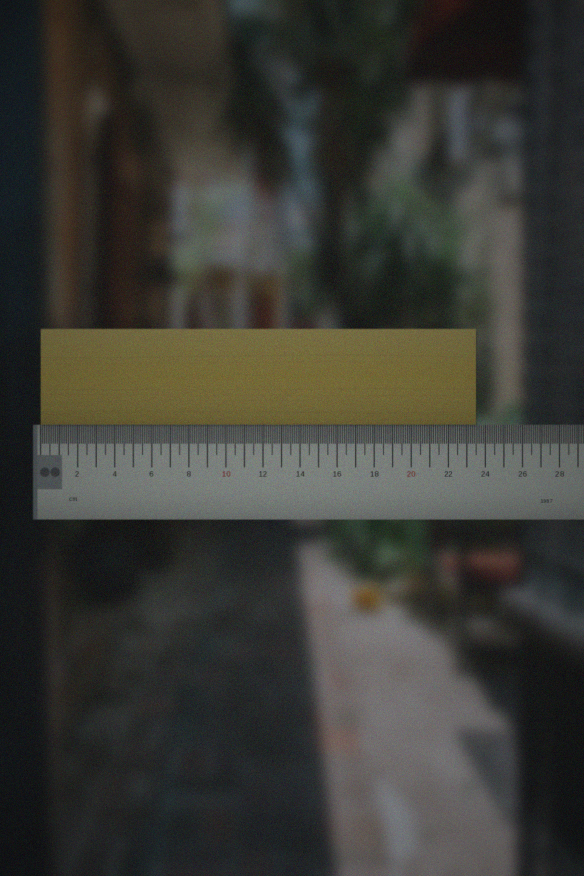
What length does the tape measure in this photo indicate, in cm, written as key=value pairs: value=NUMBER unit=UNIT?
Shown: value=23.5 unit=cm
